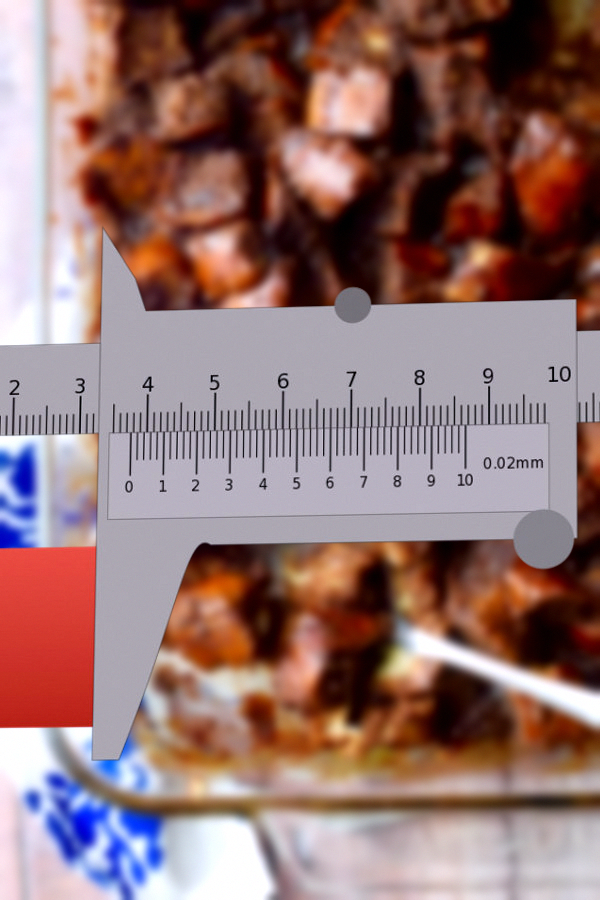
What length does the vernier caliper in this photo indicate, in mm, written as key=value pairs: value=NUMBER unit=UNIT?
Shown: value=37.6 unit=mm
